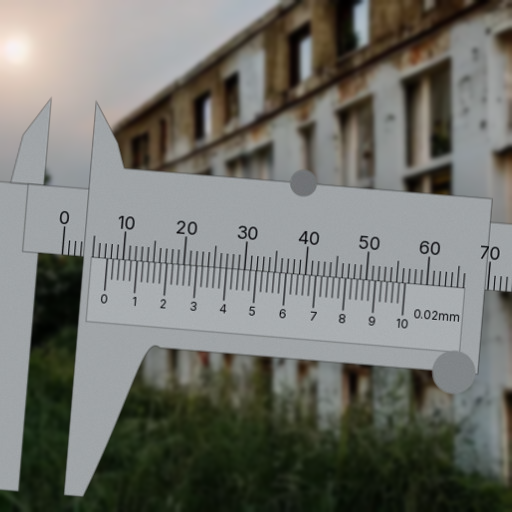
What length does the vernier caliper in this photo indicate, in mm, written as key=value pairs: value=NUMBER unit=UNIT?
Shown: value=7.4 unit=mm
